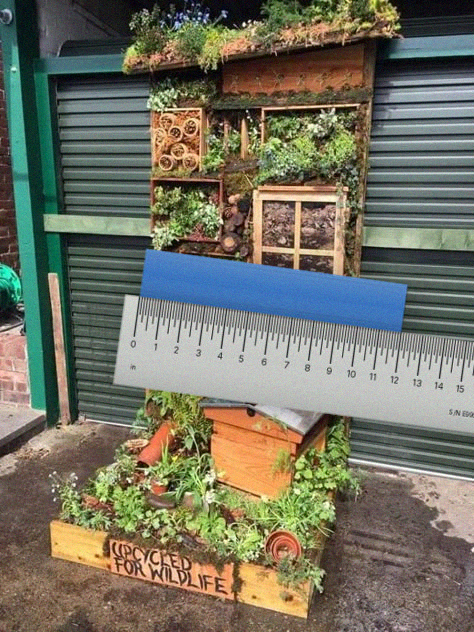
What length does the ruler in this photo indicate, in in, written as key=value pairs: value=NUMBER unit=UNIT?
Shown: value=12 unit=in
